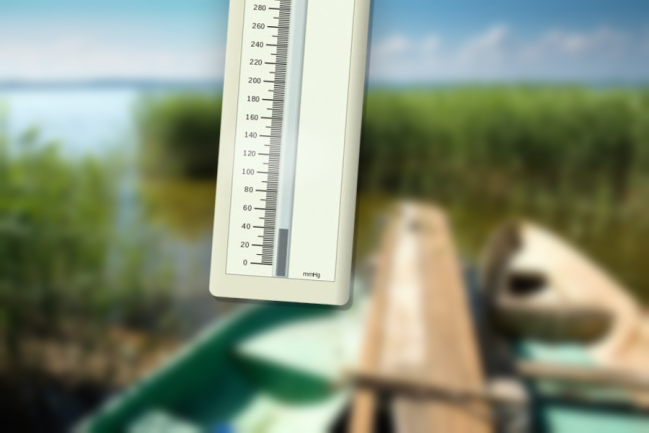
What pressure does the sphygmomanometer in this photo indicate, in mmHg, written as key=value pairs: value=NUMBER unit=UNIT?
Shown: value=40 unit=mmHg
